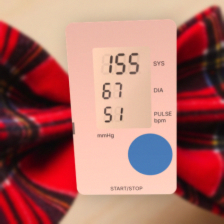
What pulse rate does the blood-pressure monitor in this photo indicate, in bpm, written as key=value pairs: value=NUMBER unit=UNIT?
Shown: value=51 unit=bpm
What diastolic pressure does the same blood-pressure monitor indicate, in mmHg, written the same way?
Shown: value=67 unit=mmHg
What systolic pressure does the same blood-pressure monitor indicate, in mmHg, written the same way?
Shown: value=155 unit=mmHg
